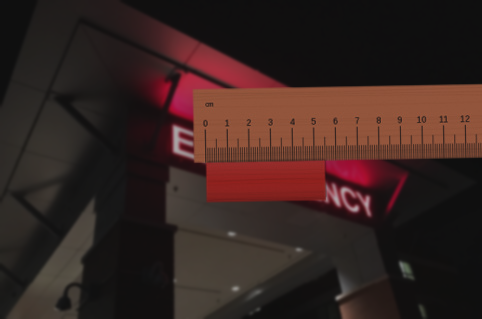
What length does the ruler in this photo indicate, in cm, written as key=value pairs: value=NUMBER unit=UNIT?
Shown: value=5.5 unit=cm
